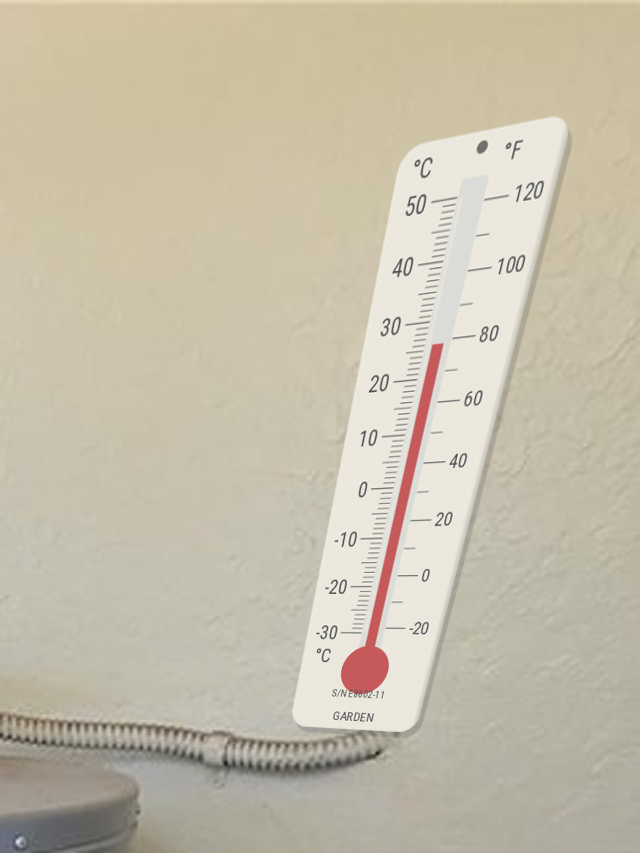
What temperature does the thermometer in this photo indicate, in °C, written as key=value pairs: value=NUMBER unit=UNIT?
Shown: value=26 unit=°C
